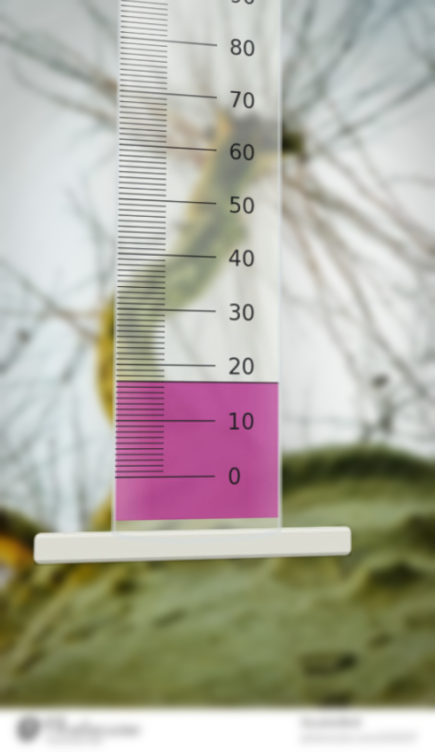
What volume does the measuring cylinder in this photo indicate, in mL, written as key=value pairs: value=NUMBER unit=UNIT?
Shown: value=17 unit=mL
